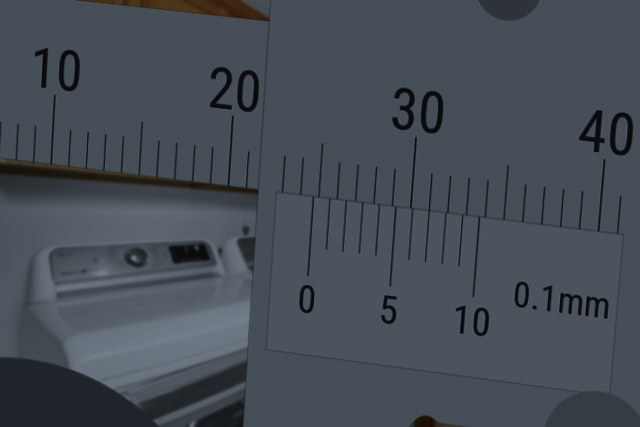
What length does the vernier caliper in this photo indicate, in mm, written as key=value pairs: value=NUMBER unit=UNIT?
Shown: value=24.7 unit=mm
